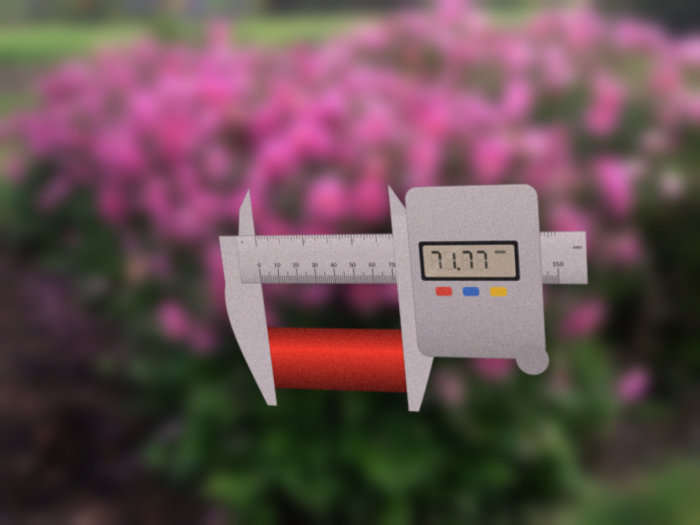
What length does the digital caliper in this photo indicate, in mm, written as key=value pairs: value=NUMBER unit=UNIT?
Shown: value=71.77 unit=mm
